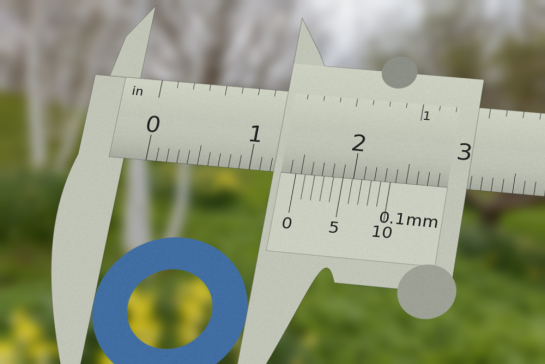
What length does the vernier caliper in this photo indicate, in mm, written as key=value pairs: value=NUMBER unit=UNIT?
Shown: value=14.5 unit=mm
